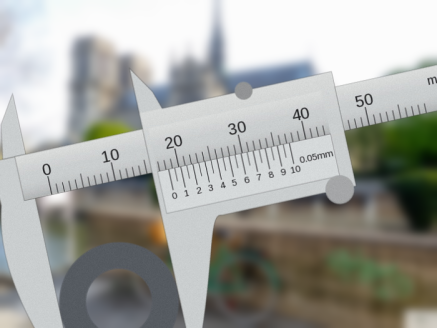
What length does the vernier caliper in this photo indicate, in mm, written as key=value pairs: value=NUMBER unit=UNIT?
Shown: value=18.4 unit=mm
